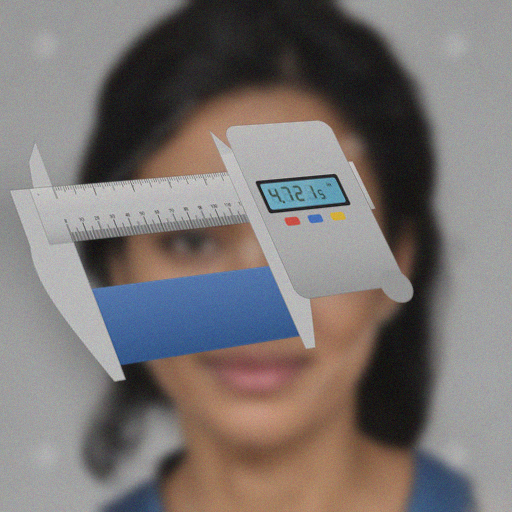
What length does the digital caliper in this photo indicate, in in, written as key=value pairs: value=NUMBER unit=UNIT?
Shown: value=4.7215 unit=in
